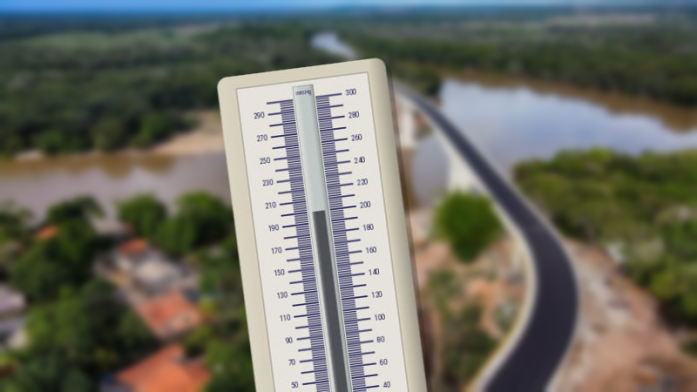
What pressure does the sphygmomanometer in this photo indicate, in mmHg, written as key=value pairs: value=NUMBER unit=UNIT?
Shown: value=200 unit=mmHg
